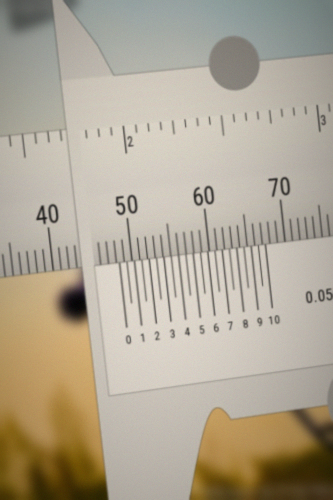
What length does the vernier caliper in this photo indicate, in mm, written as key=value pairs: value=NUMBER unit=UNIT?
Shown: value=48.4 unit=mm
